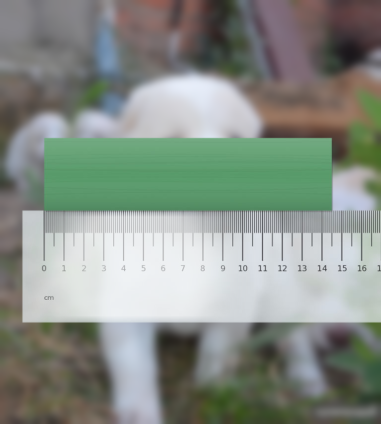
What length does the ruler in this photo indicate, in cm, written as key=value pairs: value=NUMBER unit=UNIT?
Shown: value=14.5 unit=cm
